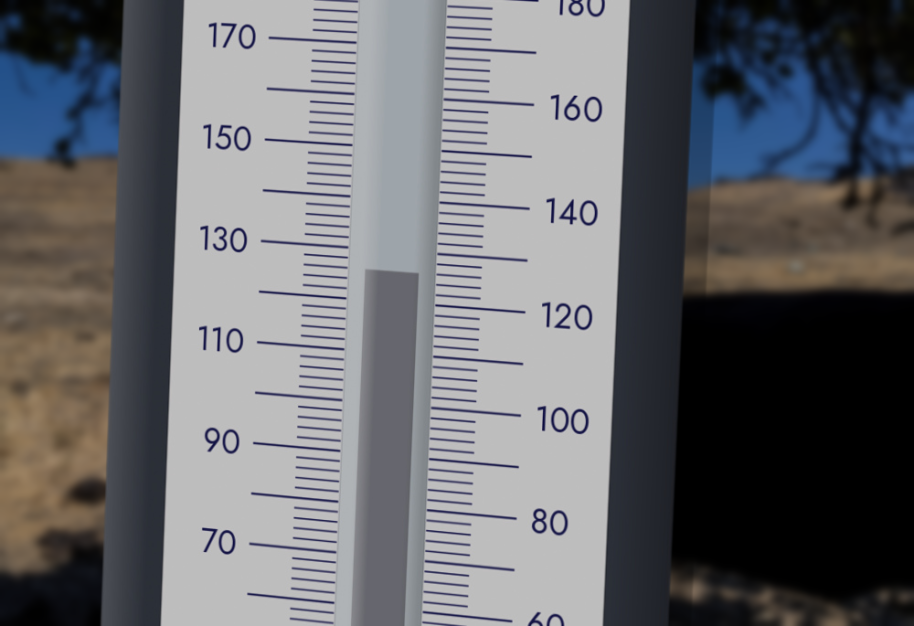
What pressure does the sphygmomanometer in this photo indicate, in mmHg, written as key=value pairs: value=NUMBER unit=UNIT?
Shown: value=126 unit=mmHg
